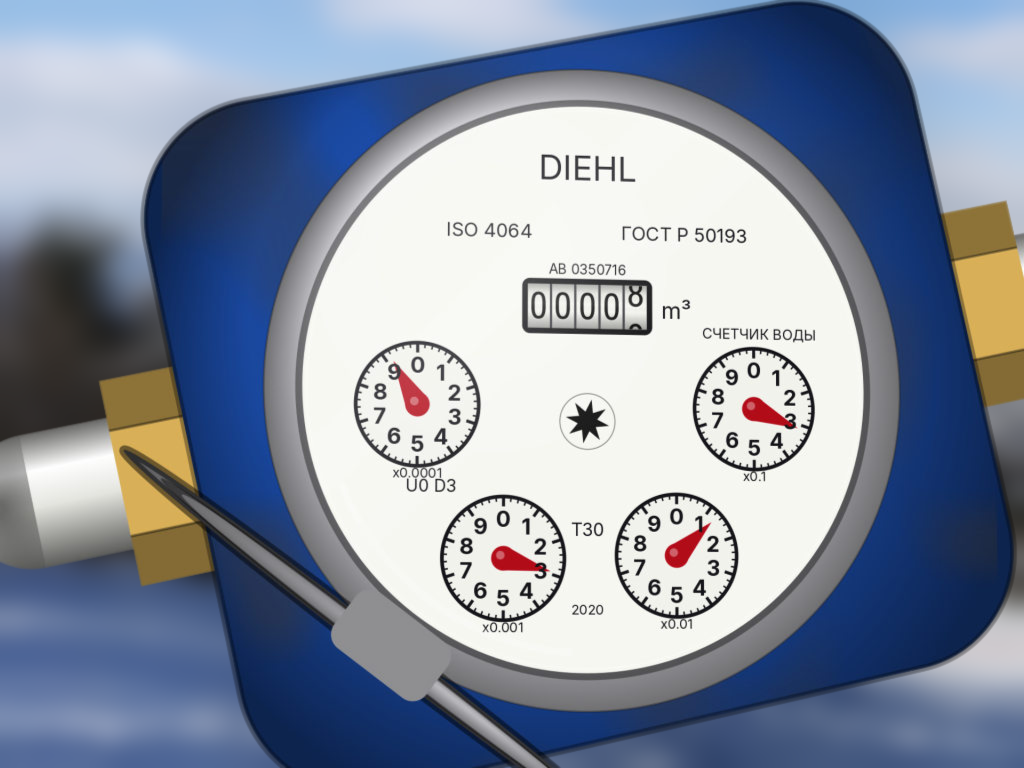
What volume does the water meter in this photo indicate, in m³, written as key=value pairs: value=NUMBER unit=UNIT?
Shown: value=8.3129 unit=m³
